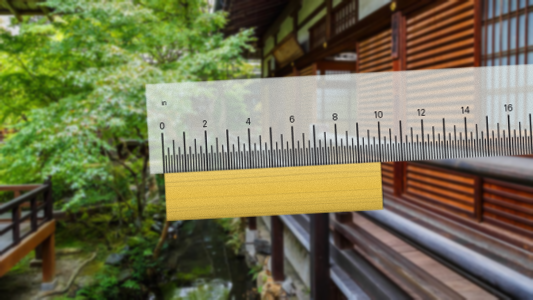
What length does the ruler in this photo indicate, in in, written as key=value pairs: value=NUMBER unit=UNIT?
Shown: value=10 unit=in
